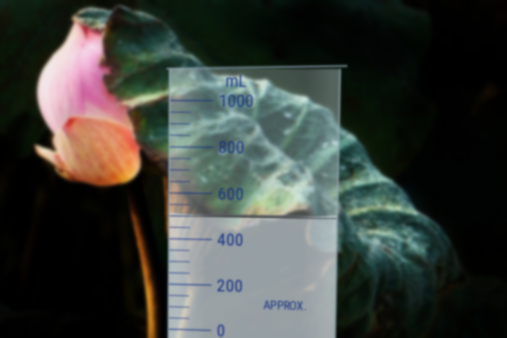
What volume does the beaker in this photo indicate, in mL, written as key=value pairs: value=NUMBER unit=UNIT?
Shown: value=500 unit=mL
